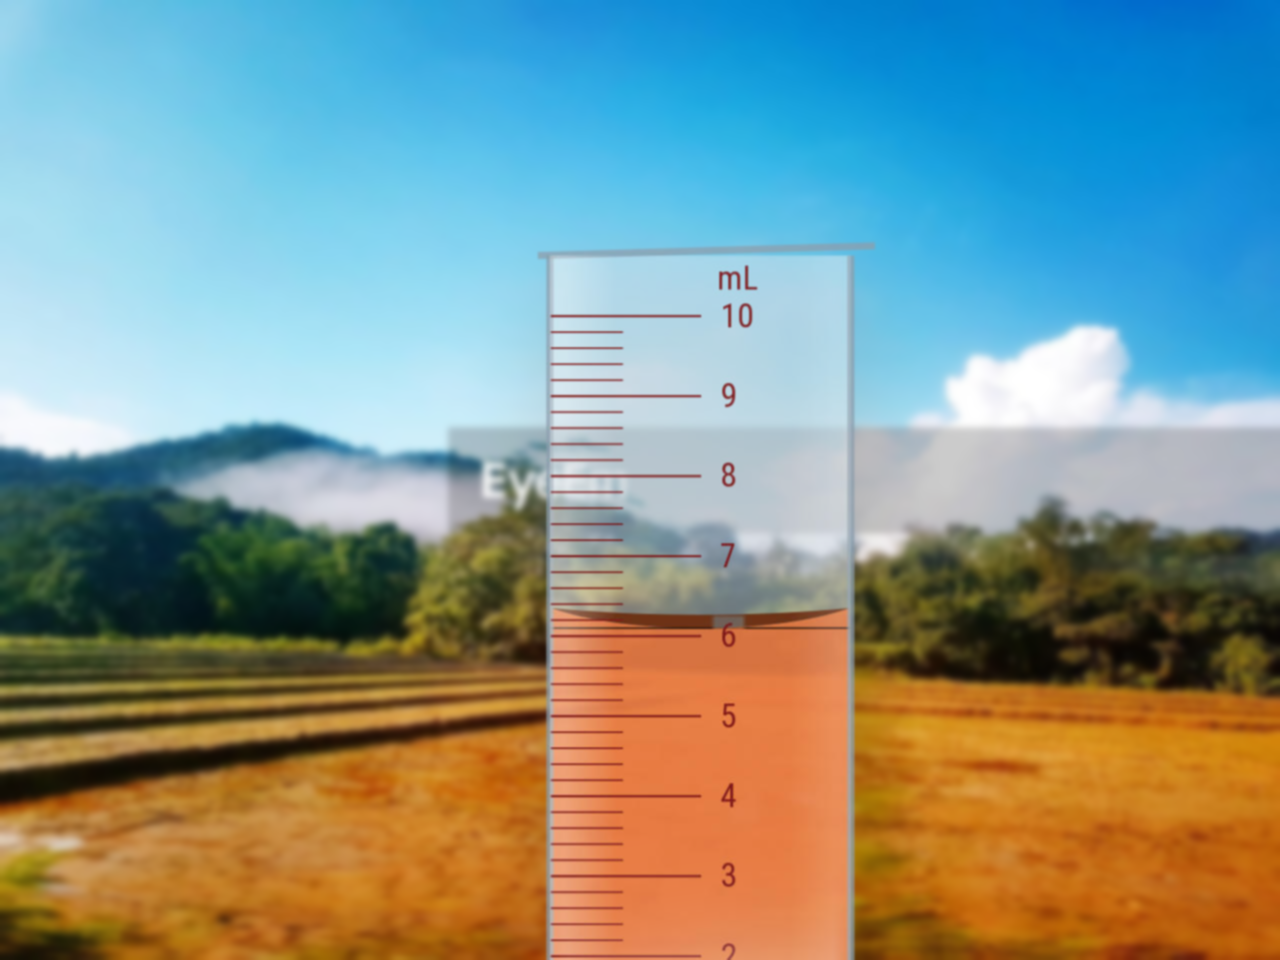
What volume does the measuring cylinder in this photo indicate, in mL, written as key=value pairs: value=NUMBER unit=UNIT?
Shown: value=6.1 unit=mL
